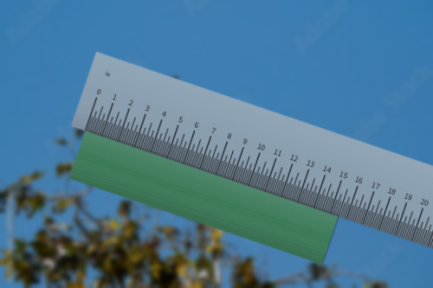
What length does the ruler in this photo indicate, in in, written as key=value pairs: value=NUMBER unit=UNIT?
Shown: value=15.5 unit=in
